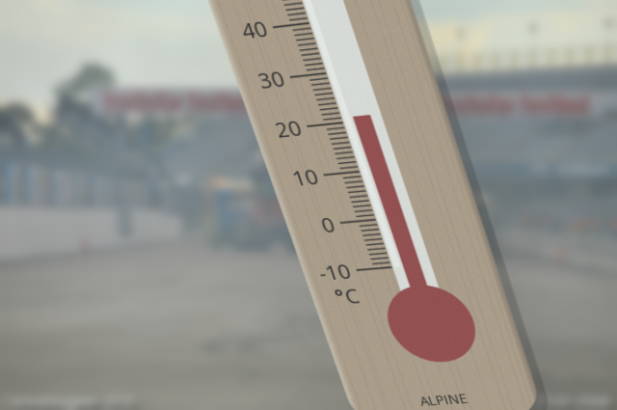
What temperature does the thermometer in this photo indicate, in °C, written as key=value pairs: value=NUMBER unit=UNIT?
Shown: value=21 unit=°C
